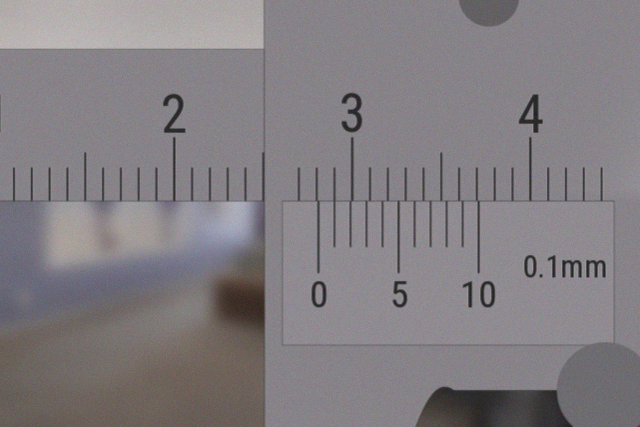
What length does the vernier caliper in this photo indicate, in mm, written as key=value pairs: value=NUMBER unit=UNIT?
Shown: value=28.1 unit=mm
